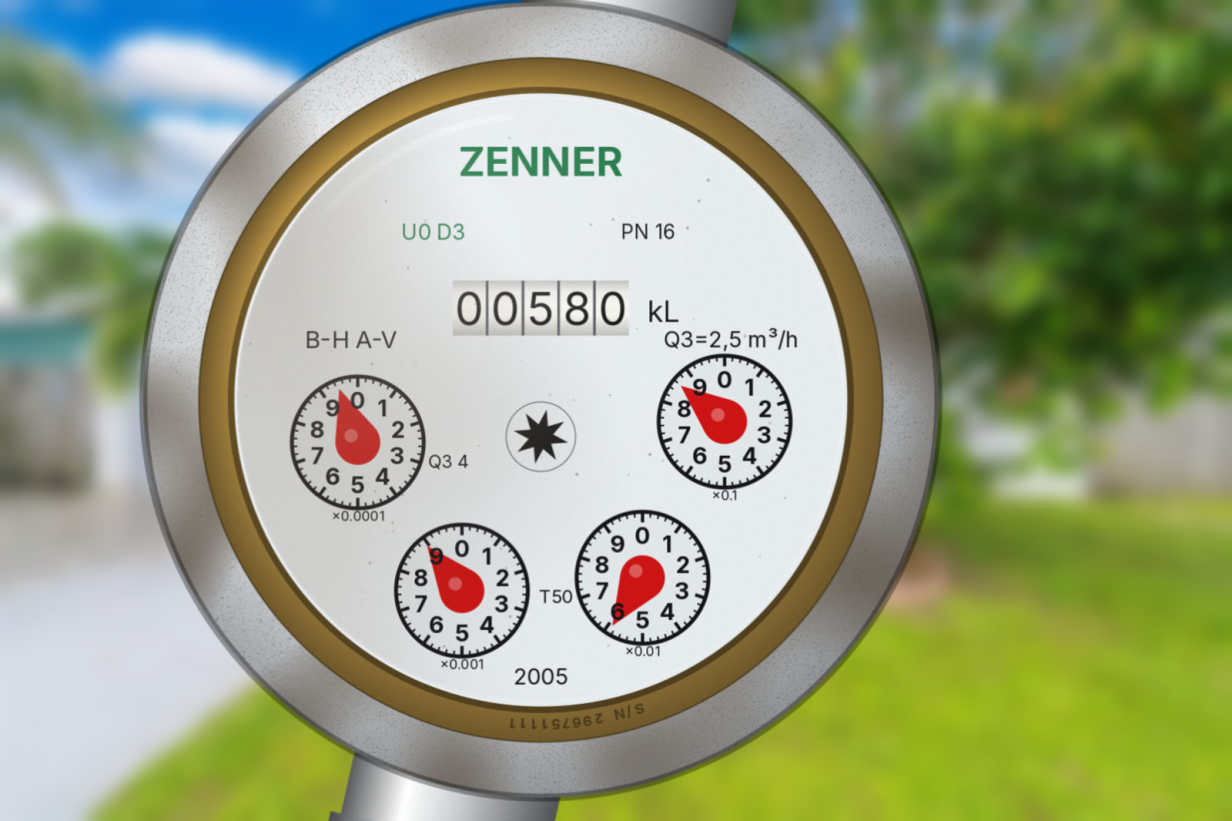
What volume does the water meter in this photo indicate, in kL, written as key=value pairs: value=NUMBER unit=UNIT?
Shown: value=580.8589 unit=kL
